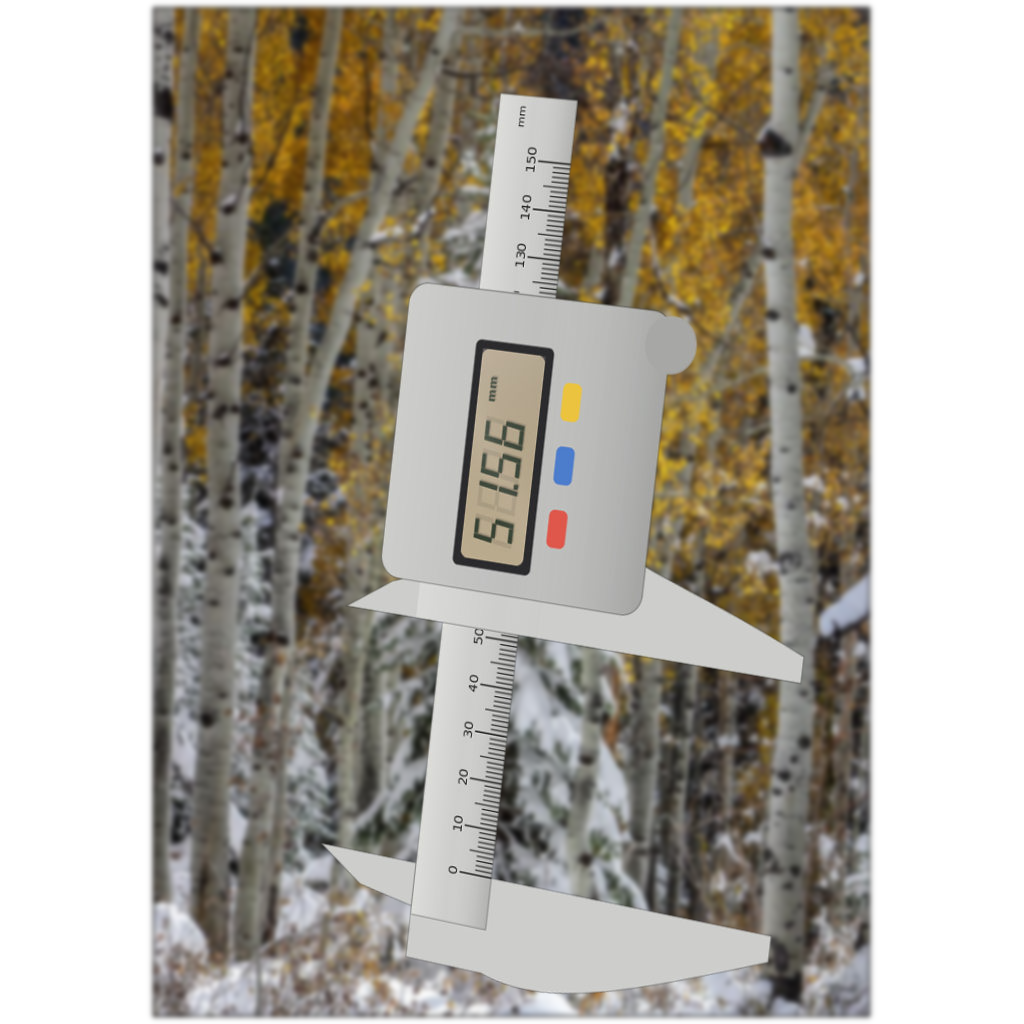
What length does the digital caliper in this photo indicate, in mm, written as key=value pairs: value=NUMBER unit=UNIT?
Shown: value=51.56 unit=mm
